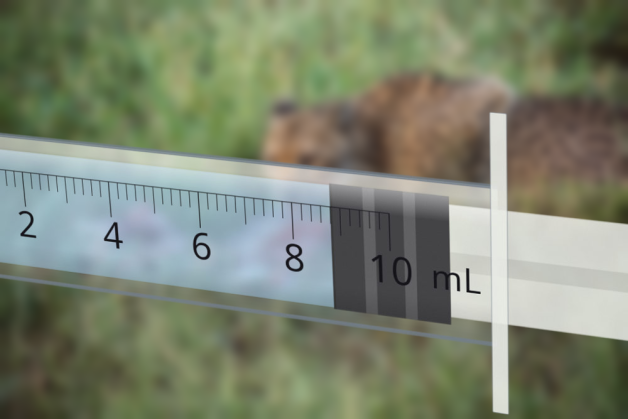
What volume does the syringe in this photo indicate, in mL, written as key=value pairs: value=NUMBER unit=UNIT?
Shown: value=8.8 unit=mL
